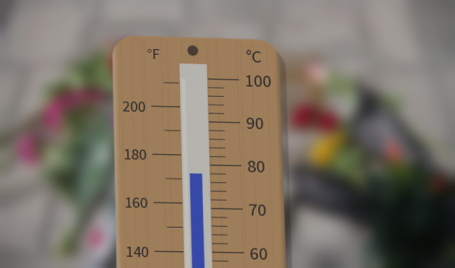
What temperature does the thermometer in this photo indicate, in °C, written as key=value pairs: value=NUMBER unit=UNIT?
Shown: value=78 unit=°C
